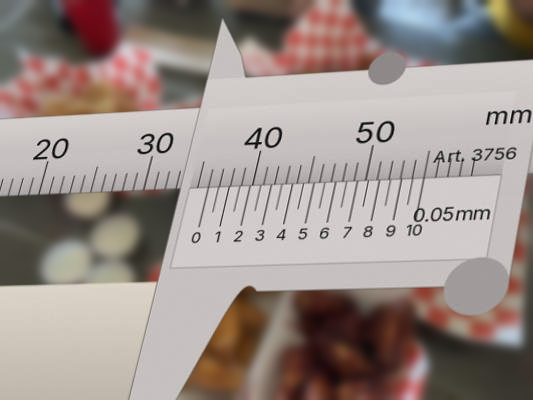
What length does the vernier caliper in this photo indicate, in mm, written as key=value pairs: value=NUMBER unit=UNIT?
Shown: value=36.0 unit=mm
